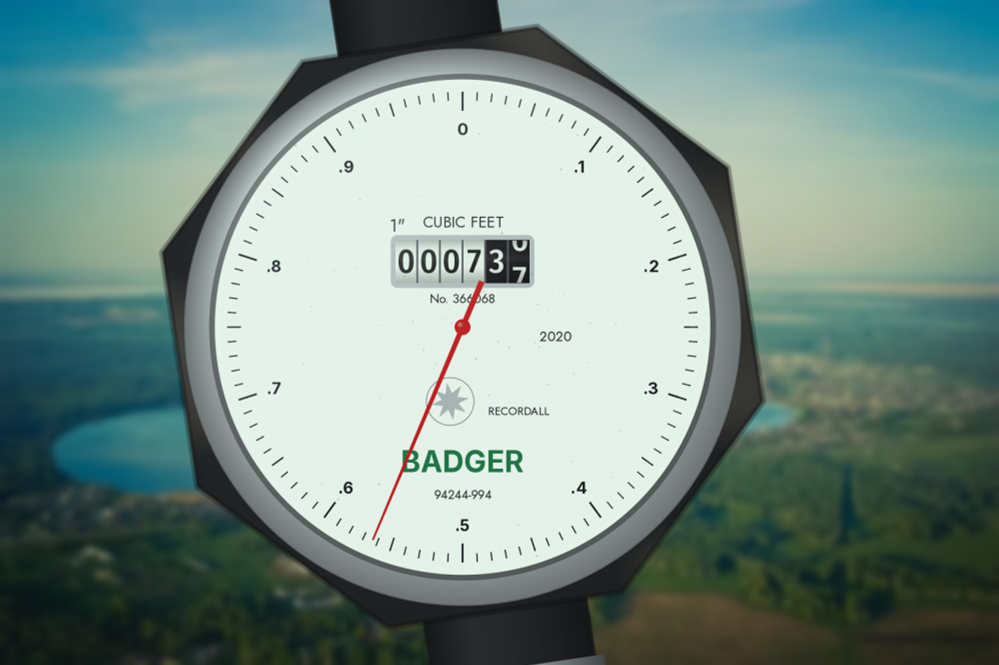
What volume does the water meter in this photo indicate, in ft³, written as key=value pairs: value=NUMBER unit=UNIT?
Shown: value=736.56 unit=ft³
